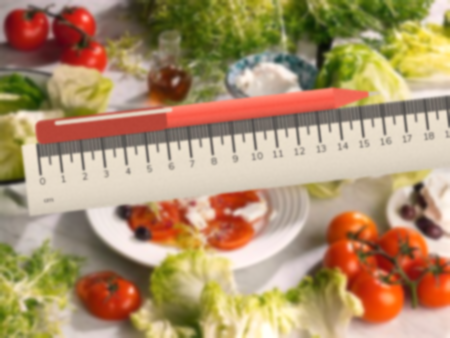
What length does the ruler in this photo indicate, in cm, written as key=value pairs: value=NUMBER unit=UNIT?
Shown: value=16 unit=cm
